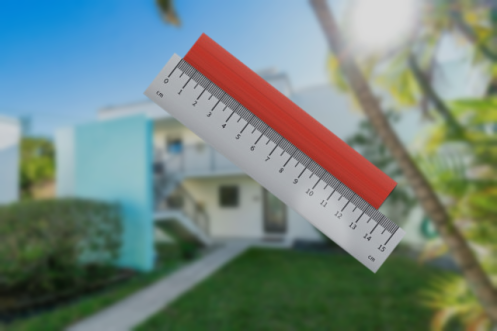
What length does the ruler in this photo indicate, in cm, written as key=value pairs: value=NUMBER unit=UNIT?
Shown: value=13.5 unit=cm
